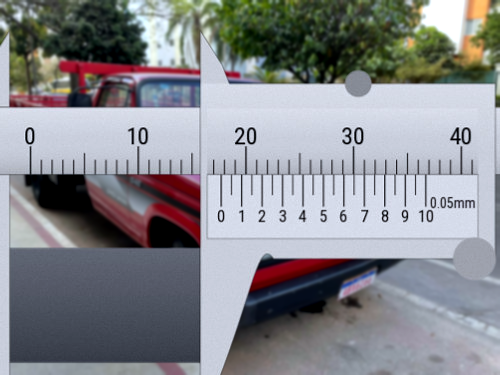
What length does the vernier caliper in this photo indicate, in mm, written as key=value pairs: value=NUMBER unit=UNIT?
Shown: value=17.7 unit=mm
